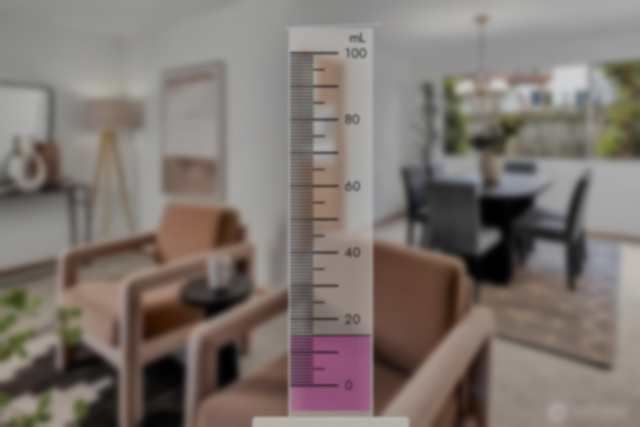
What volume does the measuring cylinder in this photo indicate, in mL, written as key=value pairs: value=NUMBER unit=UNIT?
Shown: value=15 unit=mL
